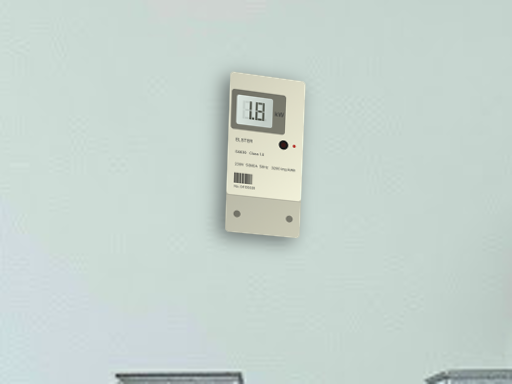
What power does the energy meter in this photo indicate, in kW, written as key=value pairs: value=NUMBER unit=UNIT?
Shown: value=1.8 unit=kW
